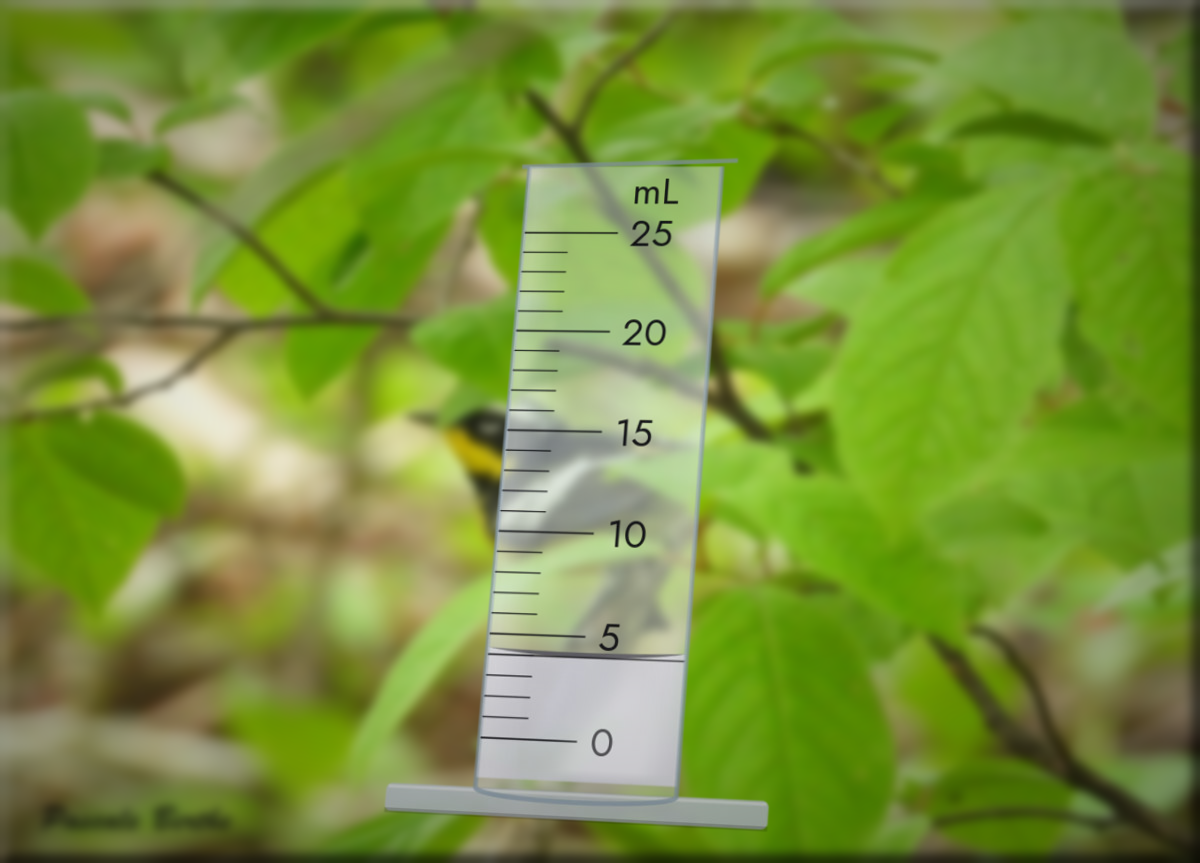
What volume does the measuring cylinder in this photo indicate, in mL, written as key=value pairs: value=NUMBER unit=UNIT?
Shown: value=4 unit=mL
